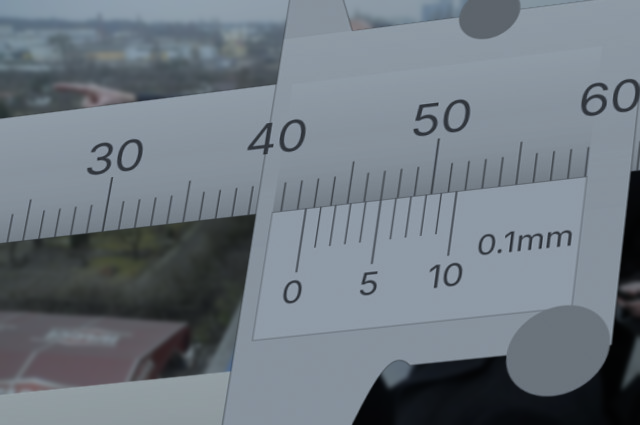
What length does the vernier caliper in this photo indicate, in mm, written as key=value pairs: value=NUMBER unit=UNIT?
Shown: value=42.5 unit=mm
